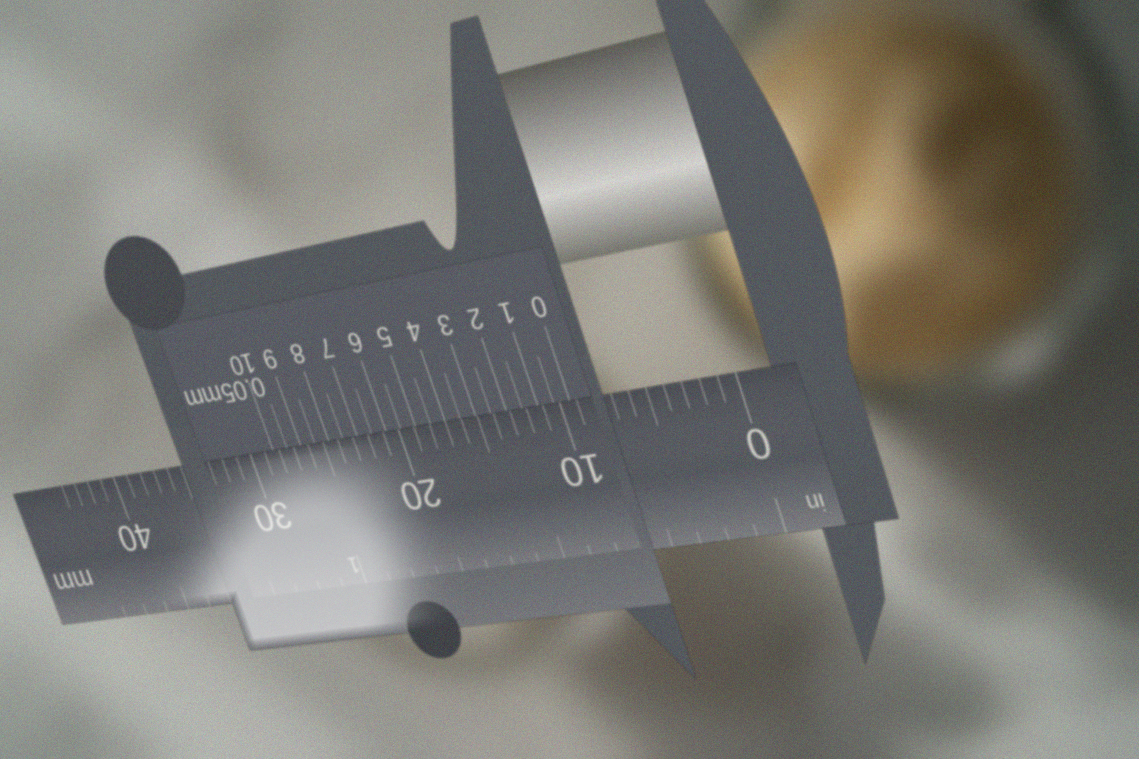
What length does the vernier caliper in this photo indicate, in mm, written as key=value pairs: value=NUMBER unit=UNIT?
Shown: value=9.4 unit=mm
